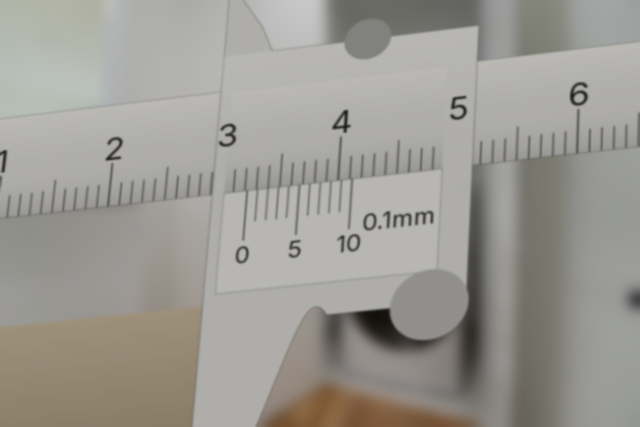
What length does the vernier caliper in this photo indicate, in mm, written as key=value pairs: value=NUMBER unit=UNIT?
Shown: value=32.2 unit=mm
